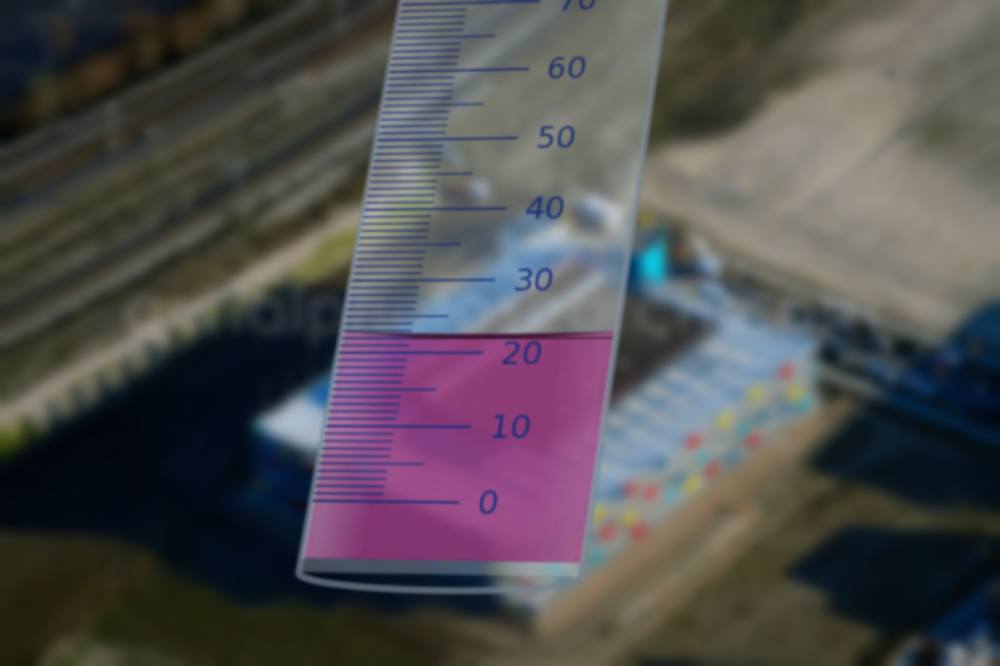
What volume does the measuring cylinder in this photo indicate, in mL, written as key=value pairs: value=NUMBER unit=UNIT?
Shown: value=22 unit=mL
